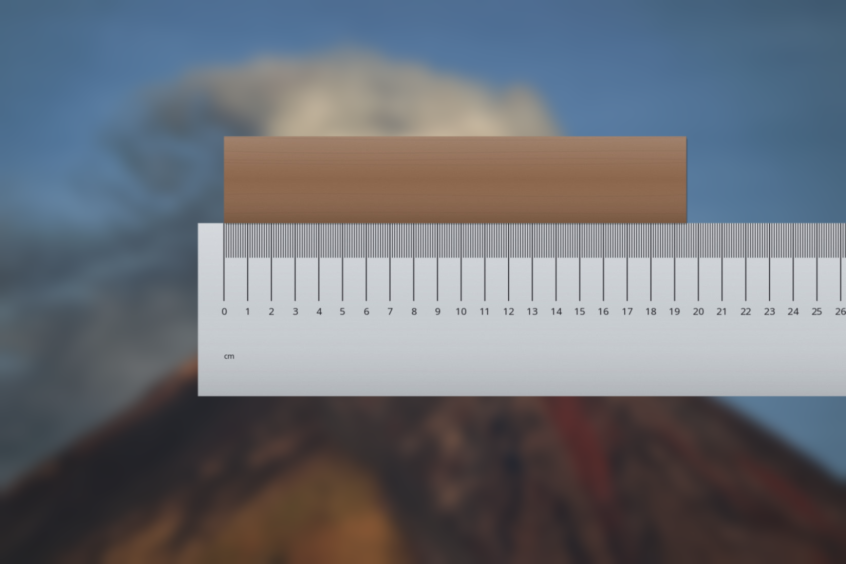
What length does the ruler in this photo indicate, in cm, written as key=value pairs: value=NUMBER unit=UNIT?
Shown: value=19.5 unit=cm
